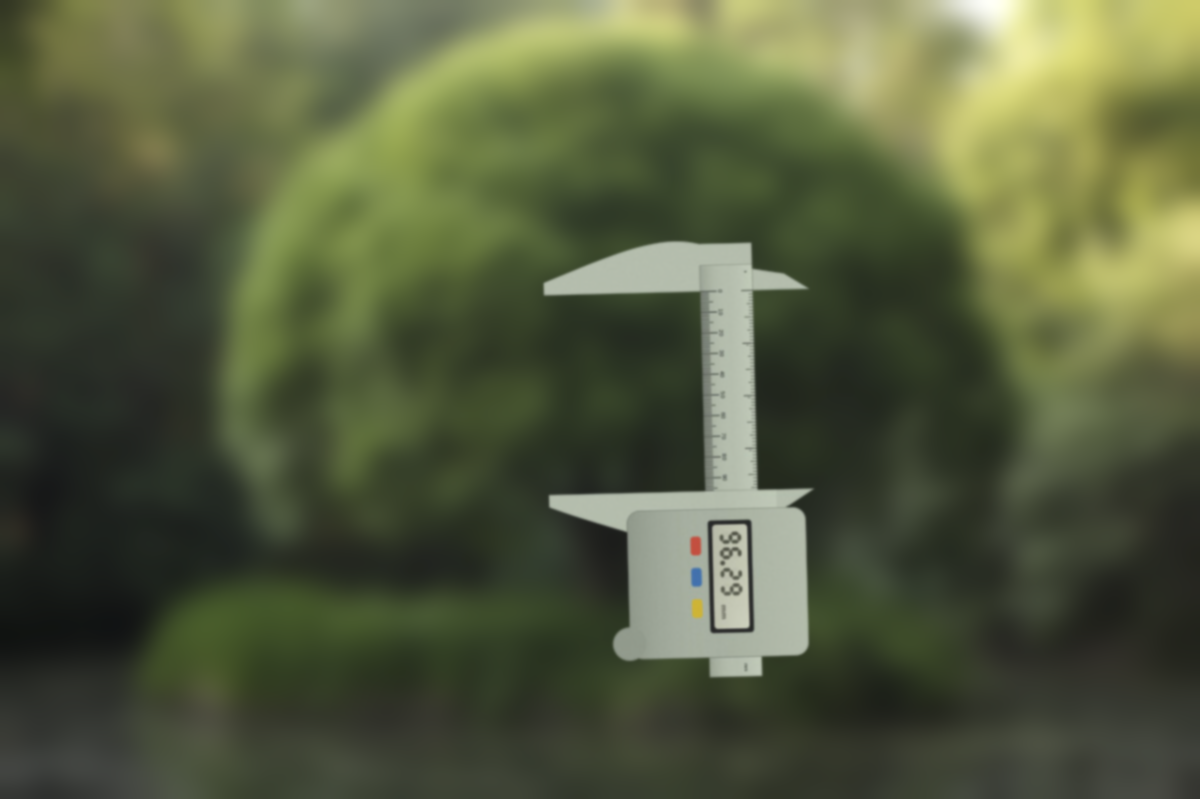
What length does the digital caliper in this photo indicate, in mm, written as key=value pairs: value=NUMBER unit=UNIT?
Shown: value=96.29 unit=mm
